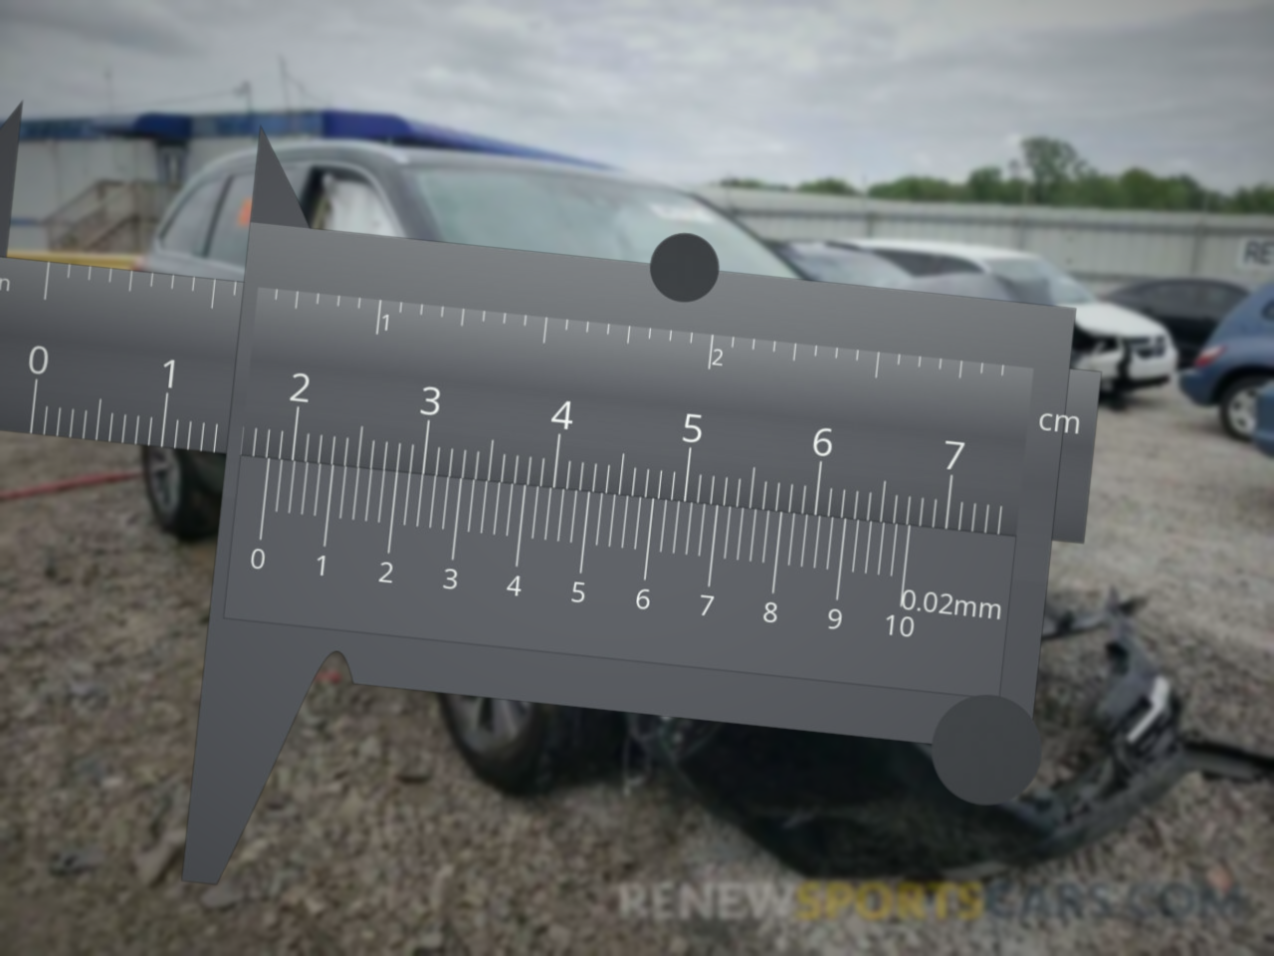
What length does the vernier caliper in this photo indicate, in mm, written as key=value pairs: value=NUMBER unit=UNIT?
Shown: value=18.2 unit=mm
